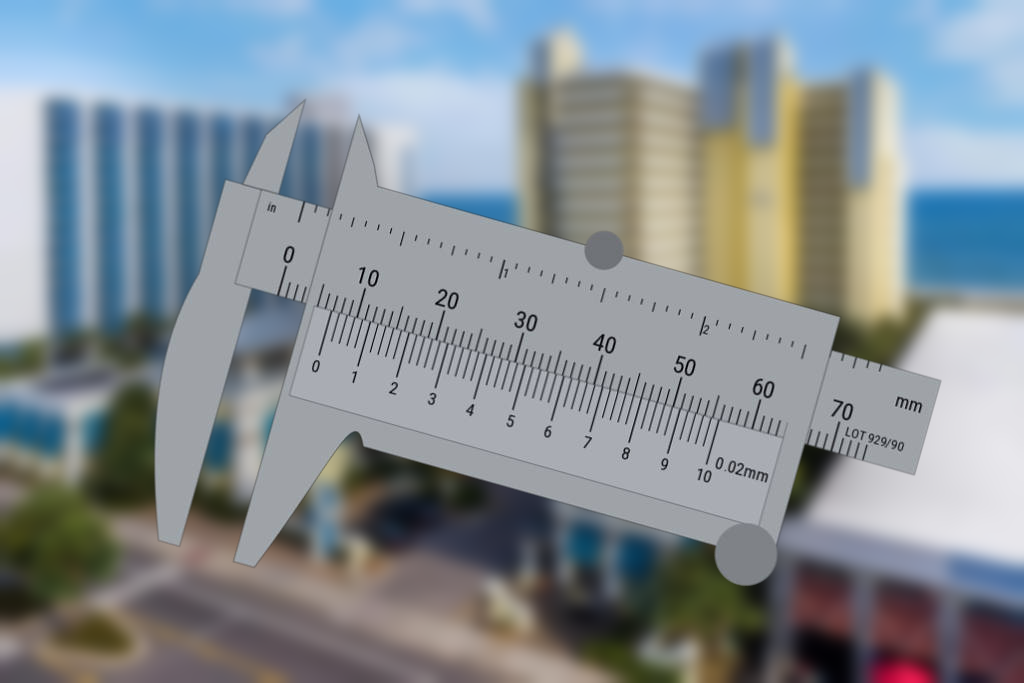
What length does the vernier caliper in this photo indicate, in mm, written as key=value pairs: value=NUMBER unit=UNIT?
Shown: value=6.8 unit=mm
